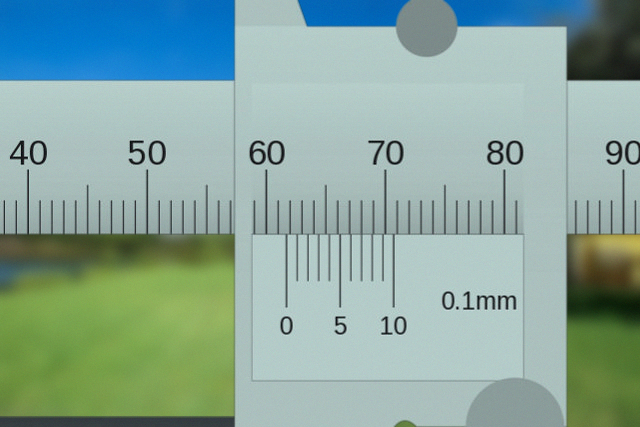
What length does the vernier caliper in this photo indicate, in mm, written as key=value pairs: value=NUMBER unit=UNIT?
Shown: value=61.7 unit=mm
